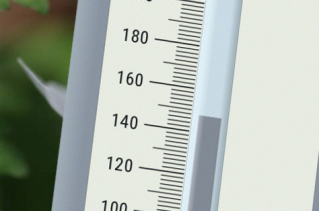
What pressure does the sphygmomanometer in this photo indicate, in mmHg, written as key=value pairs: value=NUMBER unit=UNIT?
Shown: value=148 unit=mmHg
